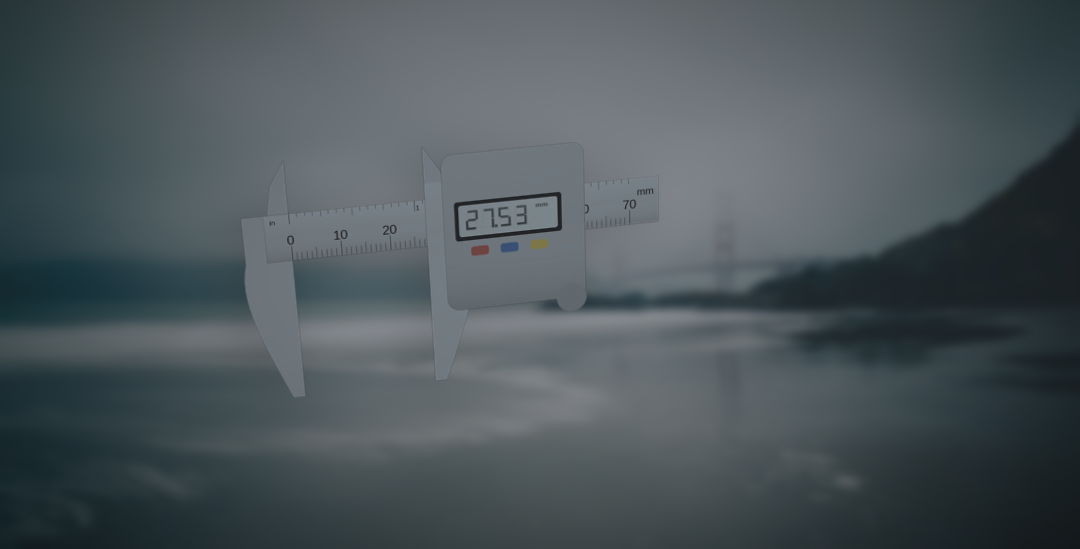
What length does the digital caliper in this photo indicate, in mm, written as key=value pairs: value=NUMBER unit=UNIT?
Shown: value=27.53 unit=mm
